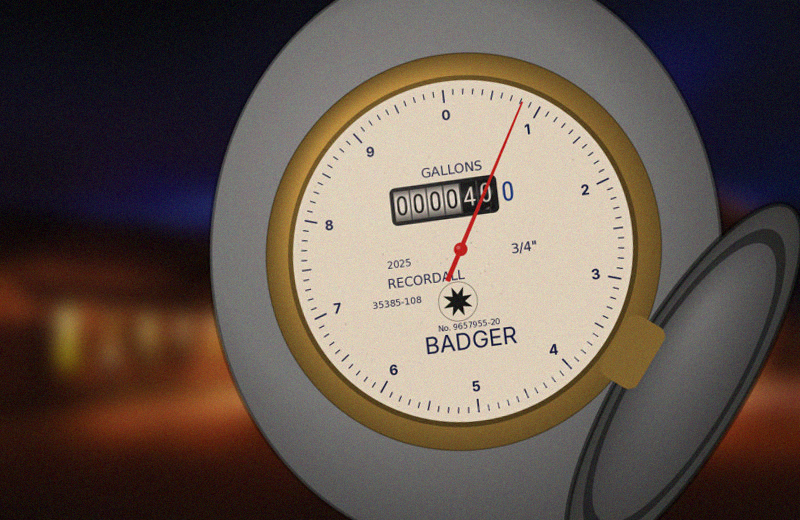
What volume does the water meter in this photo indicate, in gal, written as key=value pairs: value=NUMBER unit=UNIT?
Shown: value=400.8 unit=gal
